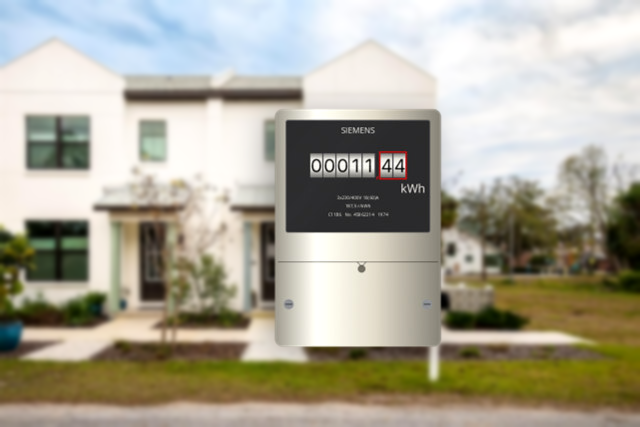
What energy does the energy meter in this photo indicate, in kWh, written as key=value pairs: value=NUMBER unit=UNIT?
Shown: value=11.44 unit=kWh
